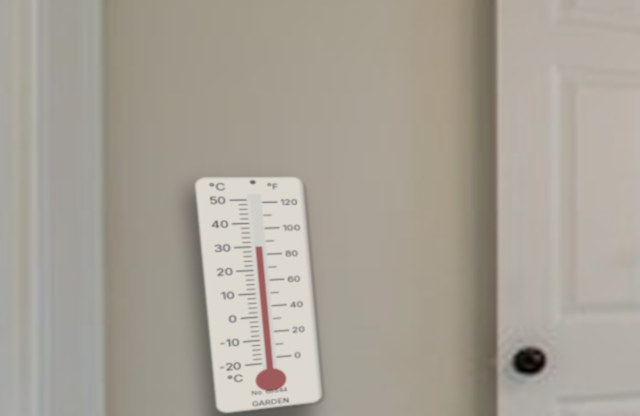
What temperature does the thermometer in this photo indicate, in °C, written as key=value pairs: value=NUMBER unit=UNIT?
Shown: value=30 unit=°C
